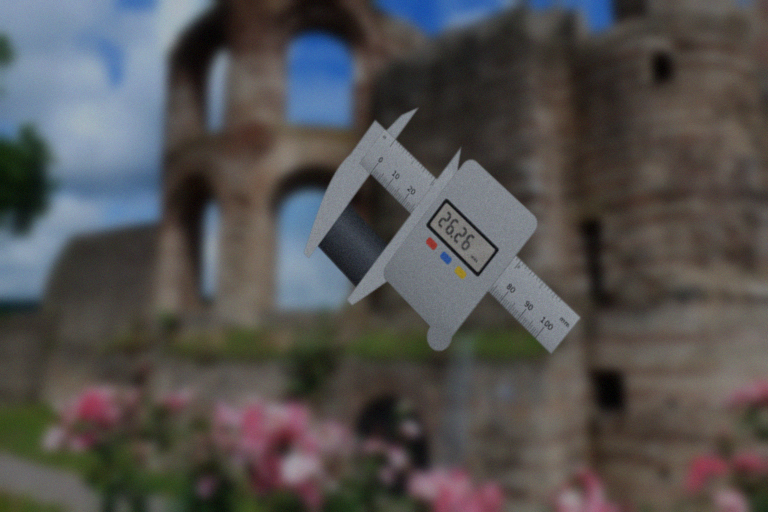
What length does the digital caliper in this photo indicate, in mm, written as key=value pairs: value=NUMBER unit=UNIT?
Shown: value=26.26 unit=mm
